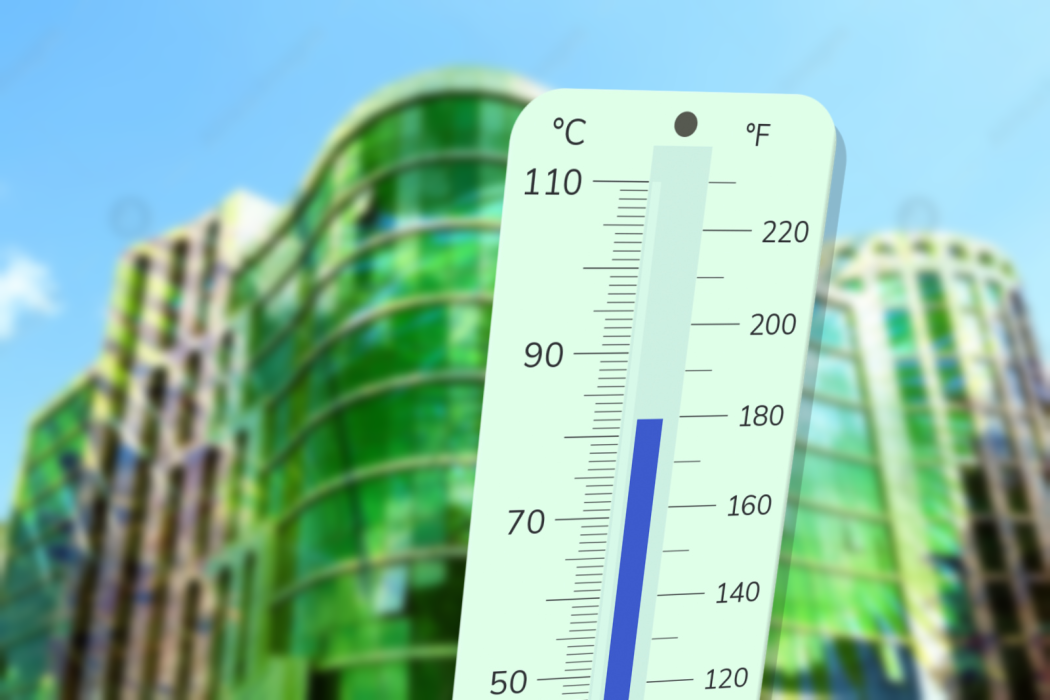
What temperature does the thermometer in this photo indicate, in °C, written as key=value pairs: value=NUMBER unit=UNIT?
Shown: value=82 unit=°C
